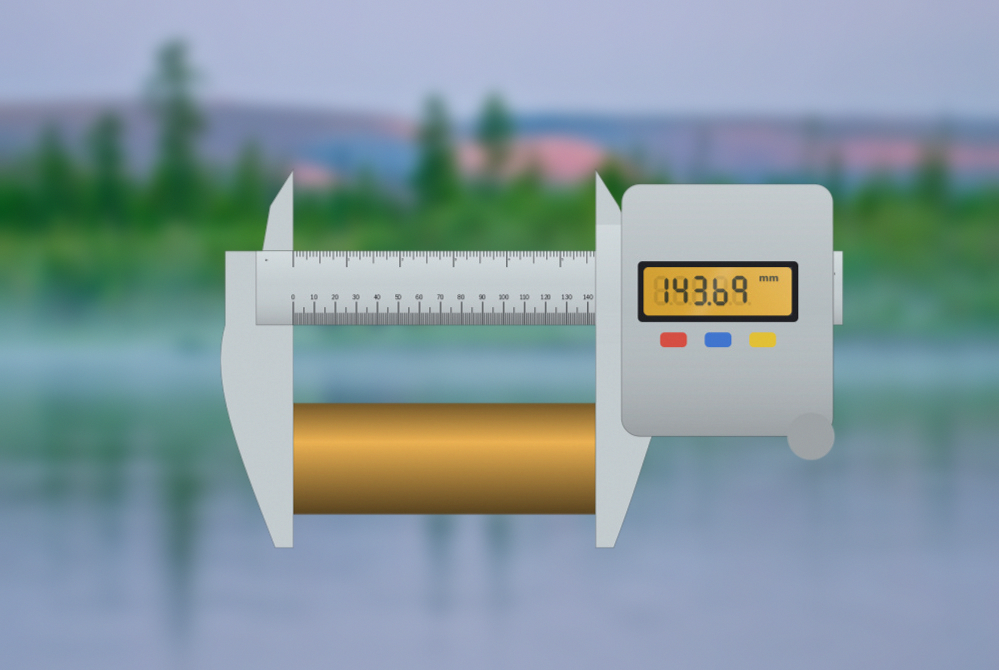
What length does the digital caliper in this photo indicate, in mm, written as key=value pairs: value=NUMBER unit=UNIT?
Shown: value=143.69 unit=mm
